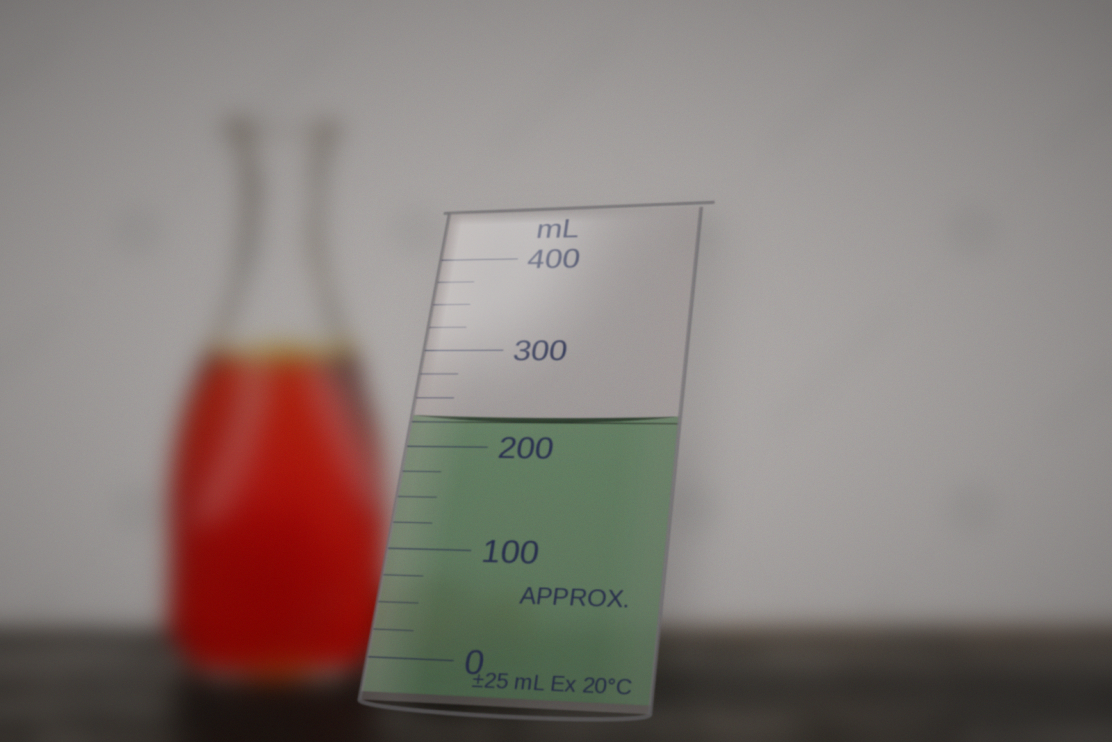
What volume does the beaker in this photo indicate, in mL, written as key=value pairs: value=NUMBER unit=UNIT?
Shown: value=225 unit=mL
